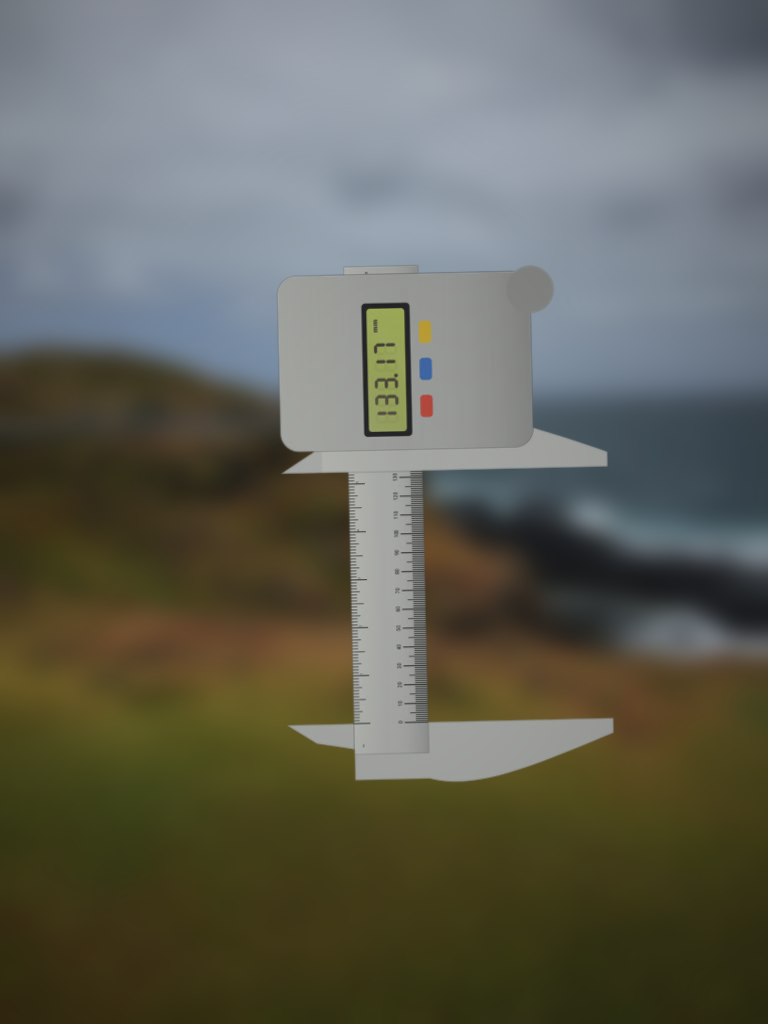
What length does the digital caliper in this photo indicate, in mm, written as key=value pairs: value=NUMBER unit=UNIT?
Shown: value=133.17 unit=mm
